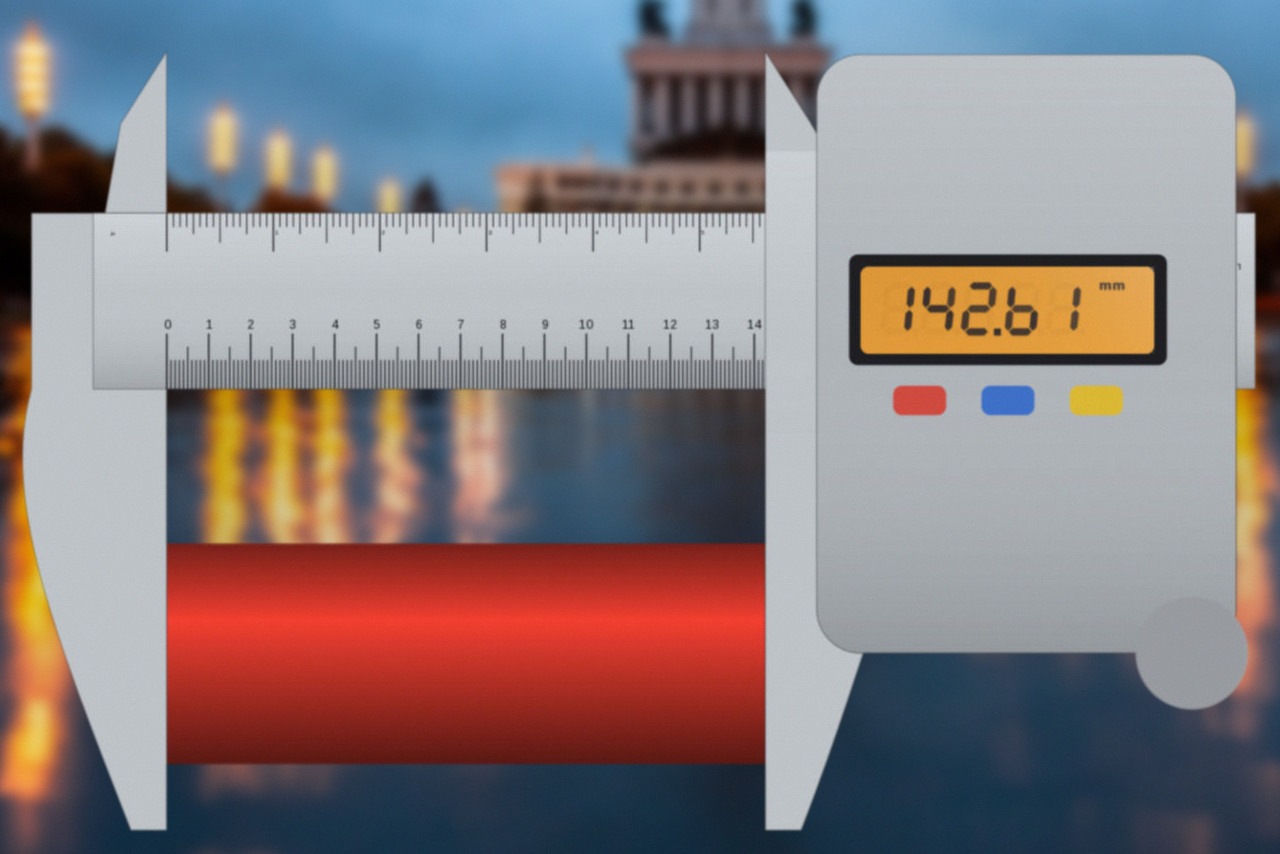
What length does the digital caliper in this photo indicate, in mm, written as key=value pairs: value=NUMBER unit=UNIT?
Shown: value=142.61 unit=mm
